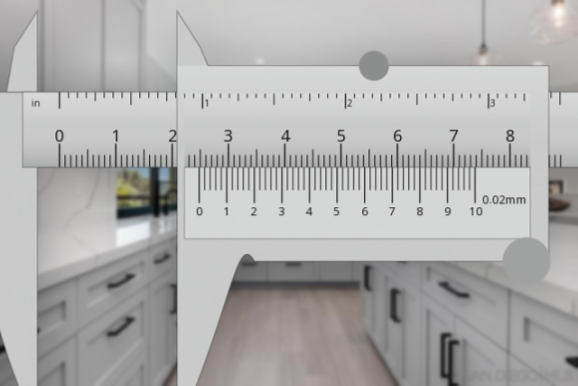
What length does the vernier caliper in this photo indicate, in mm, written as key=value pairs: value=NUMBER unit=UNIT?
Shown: value=24.8 unit=mm
